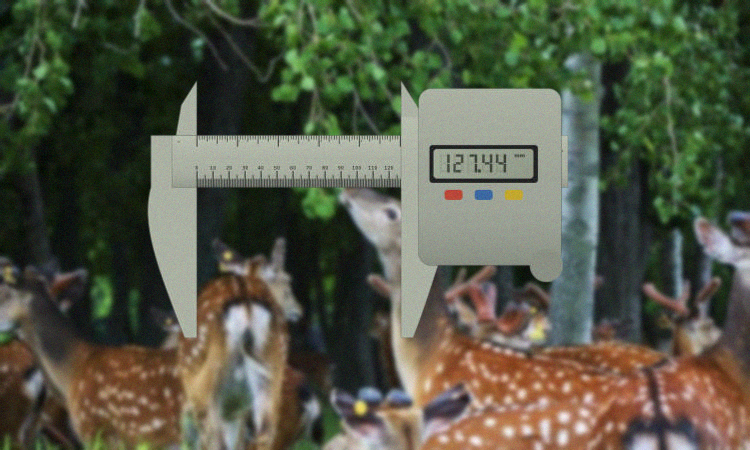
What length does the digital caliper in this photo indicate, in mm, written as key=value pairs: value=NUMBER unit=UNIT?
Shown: value=127.44 unit=mm
